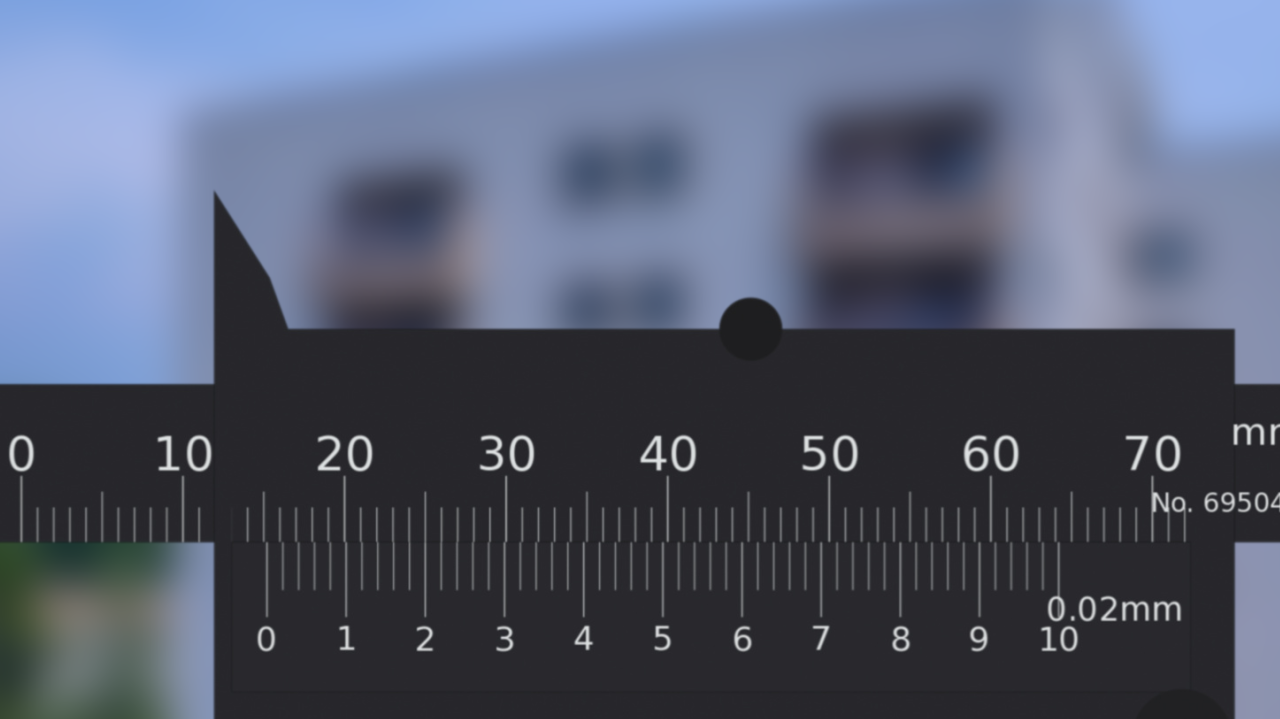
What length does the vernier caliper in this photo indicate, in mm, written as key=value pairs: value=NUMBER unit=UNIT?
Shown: value=15.2 unit=mm
